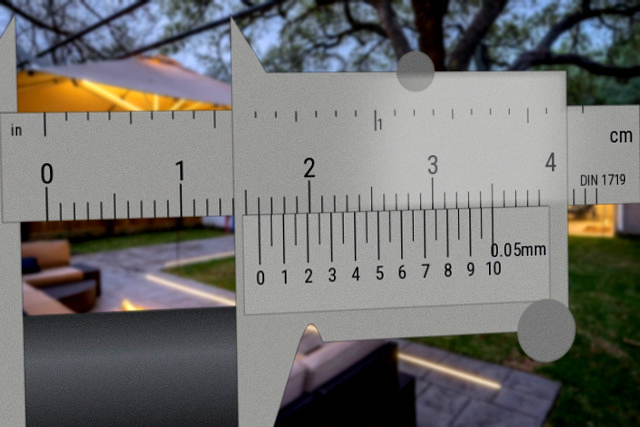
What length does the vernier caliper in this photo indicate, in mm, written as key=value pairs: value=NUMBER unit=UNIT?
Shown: value=16.0 unit=mm
